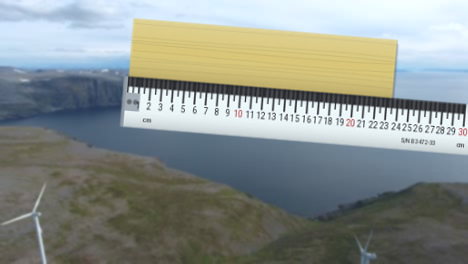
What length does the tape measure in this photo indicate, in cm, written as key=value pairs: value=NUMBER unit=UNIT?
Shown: value=23.5 unit=cm
